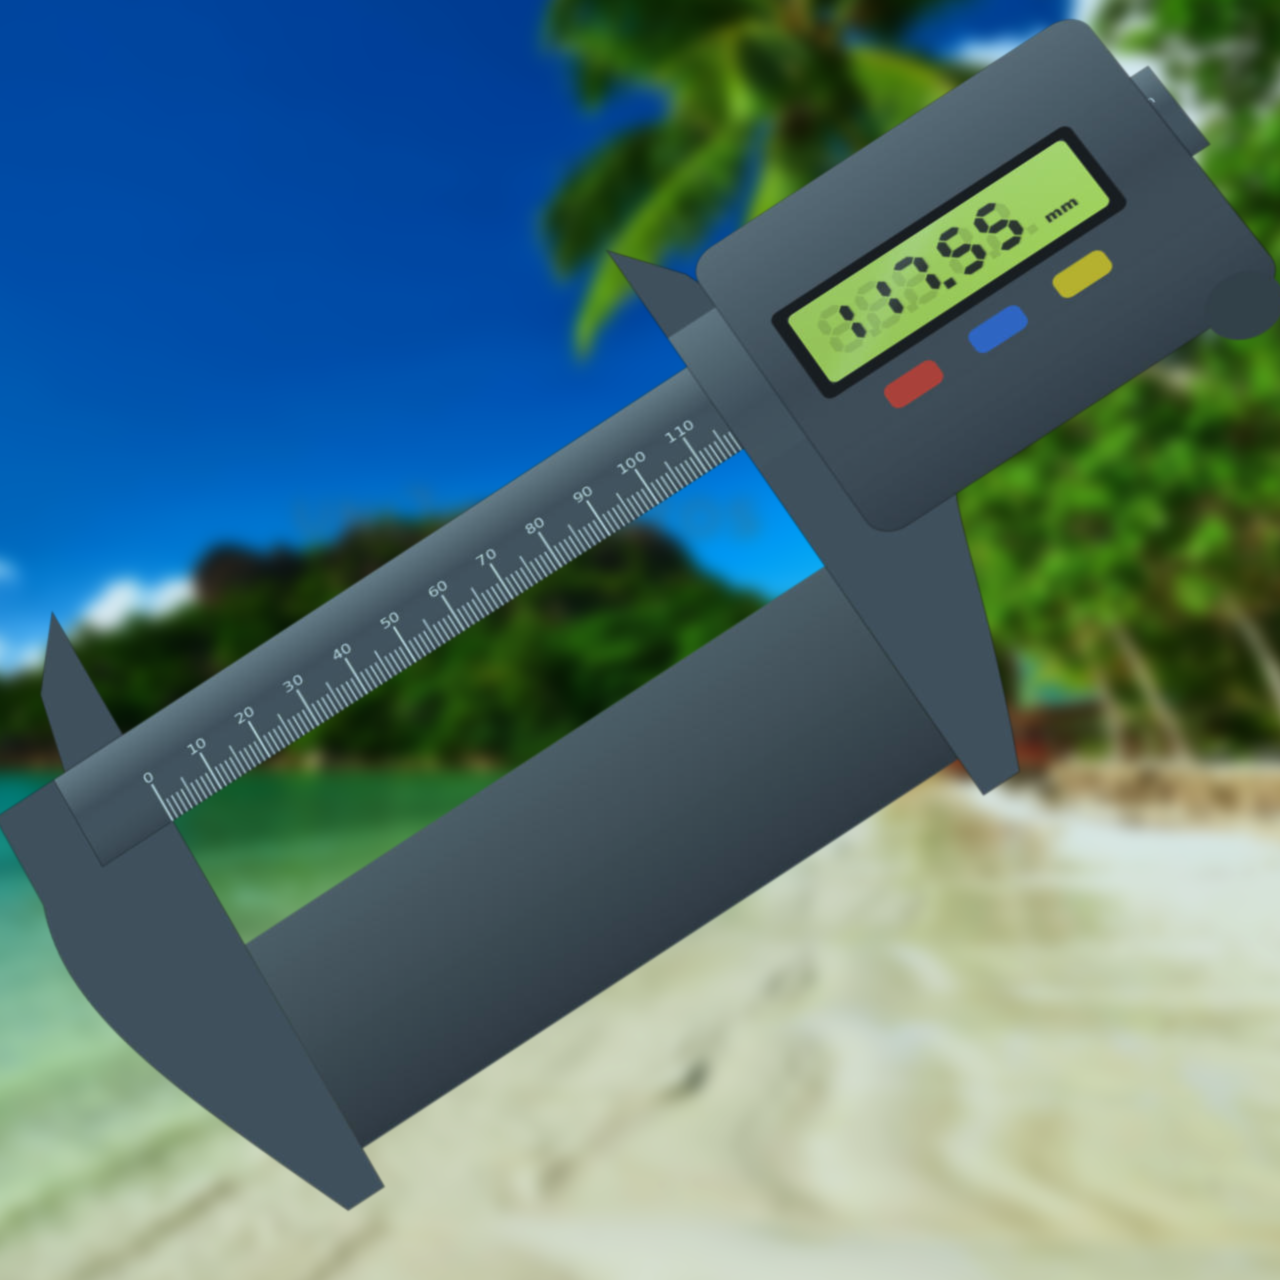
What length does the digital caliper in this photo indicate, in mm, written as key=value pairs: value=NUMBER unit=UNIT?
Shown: value=117.55 unit=mm
